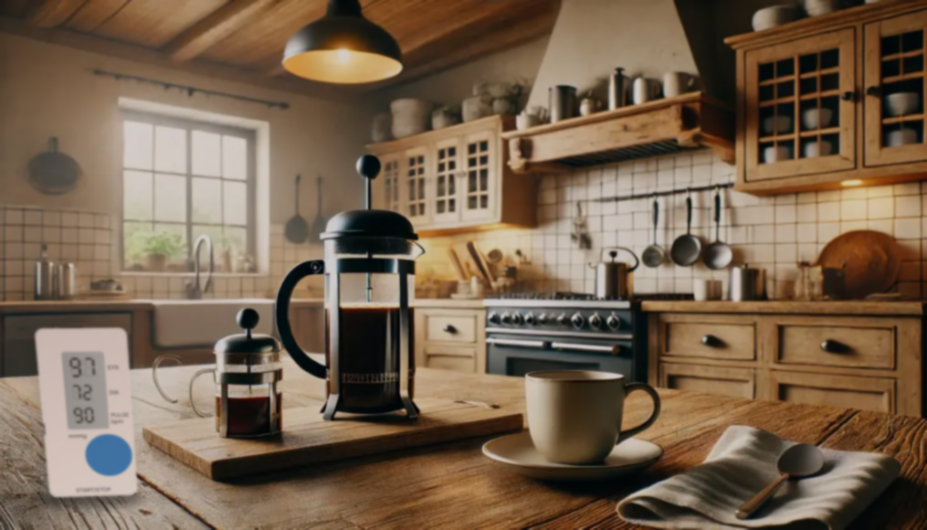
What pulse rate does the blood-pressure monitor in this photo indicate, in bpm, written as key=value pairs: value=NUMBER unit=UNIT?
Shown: value=90 unit=bpm
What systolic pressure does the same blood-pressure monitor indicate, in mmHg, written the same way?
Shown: value=97 unit=mmHg
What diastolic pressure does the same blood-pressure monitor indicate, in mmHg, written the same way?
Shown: value=72 unit=mmHg
